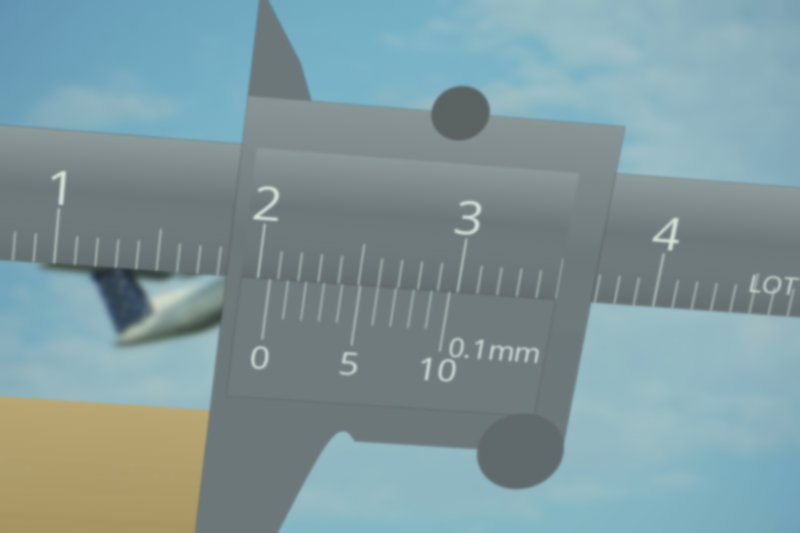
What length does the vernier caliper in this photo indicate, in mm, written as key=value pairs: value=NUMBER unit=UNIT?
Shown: value=20.6 unit=mm
